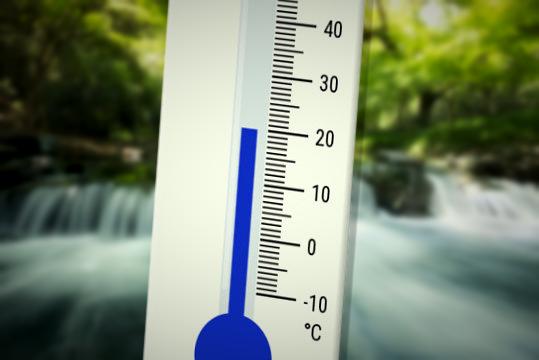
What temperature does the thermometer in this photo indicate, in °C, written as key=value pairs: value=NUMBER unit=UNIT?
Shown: value=20 unit=°C
